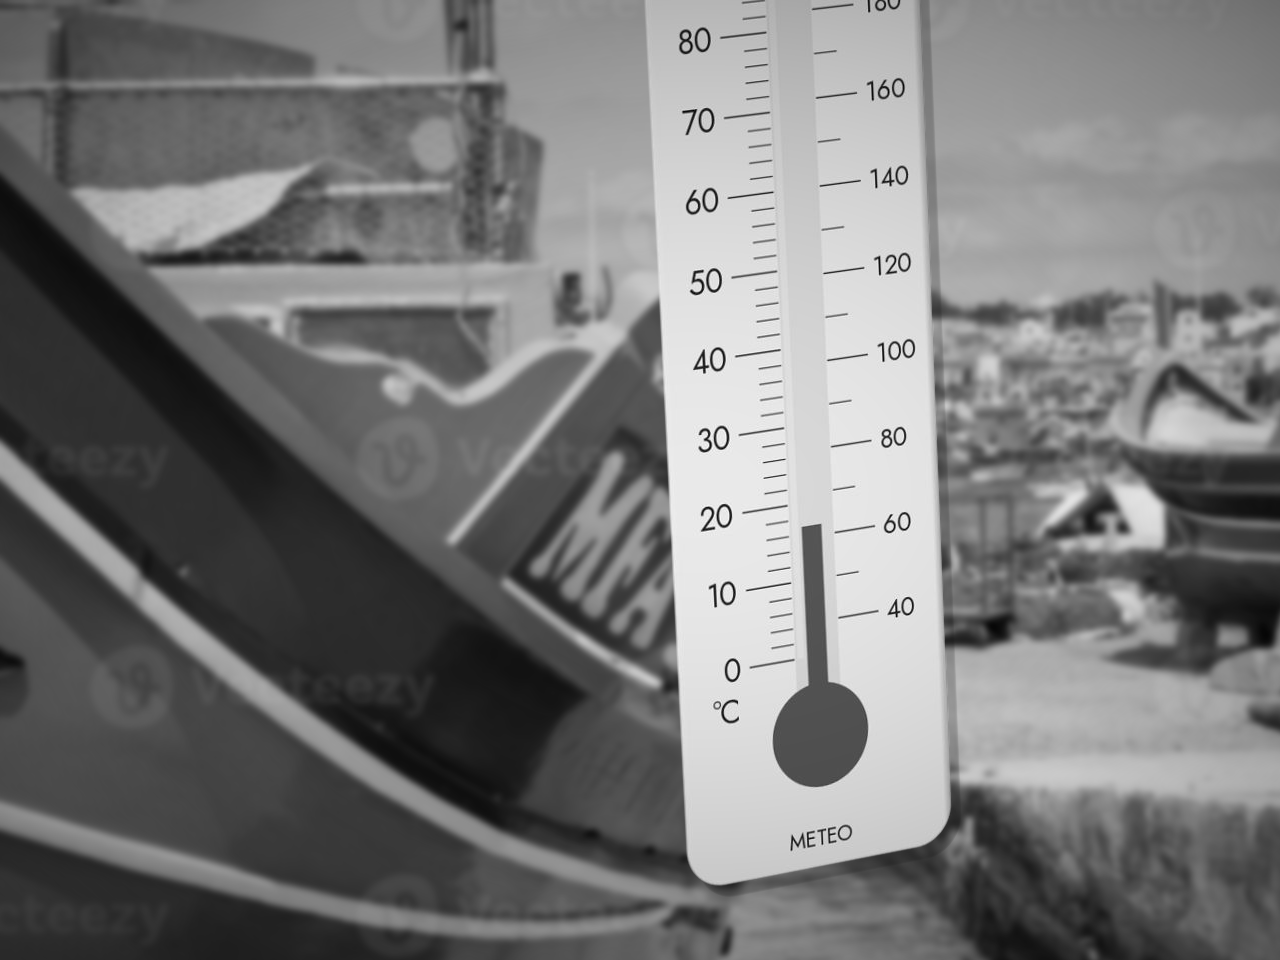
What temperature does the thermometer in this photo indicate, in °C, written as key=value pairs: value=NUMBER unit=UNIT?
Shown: value=17 unit=°C
